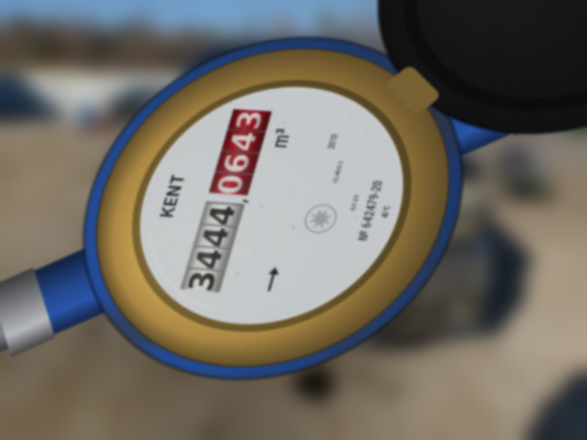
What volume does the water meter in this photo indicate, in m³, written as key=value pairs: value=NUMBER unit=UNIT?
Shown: value=3444.0643 unit=m³
